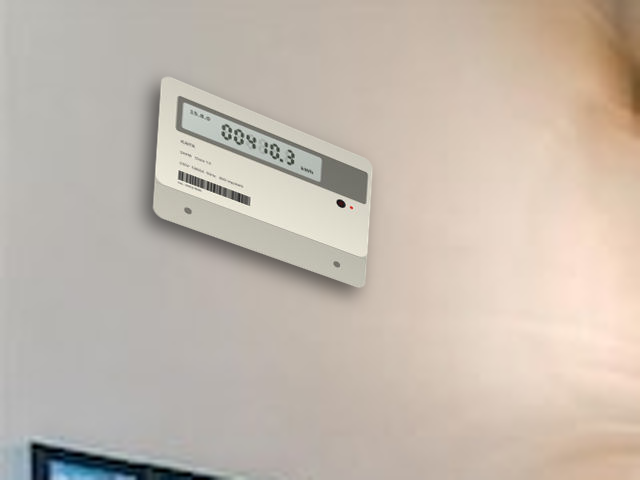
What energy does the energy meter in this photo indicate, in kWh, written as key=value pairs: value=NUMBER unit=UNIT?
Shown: value=410.3 unit=kWh
